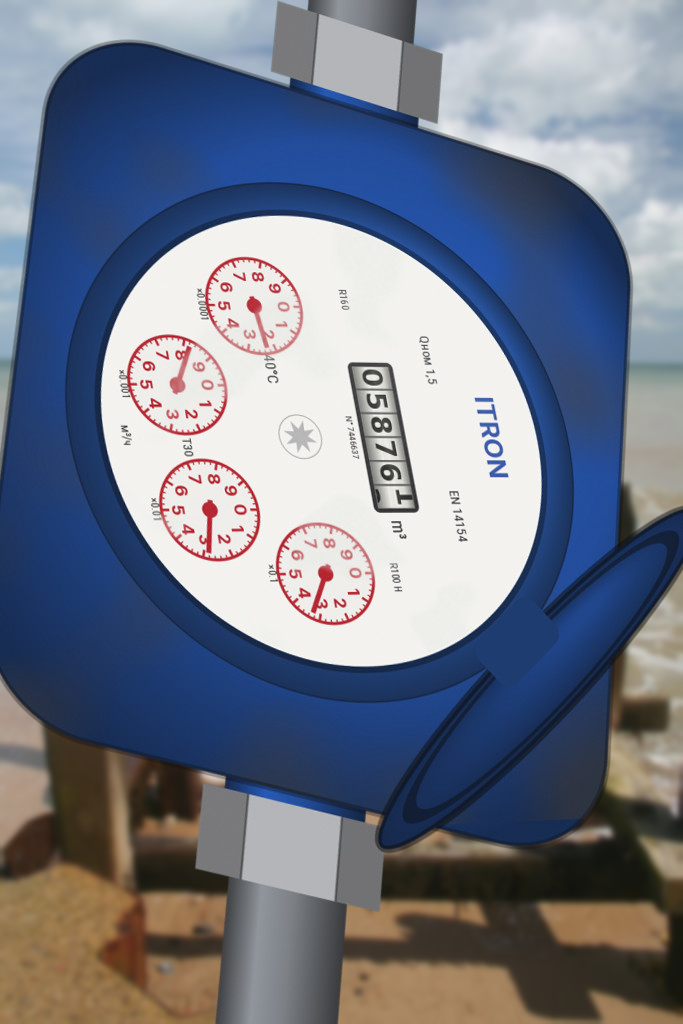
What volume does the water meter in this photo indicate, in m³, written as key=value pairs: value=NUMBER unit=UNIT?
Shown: value=58761.3282 unit=m³
